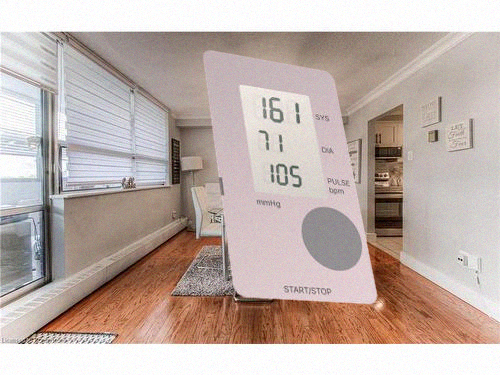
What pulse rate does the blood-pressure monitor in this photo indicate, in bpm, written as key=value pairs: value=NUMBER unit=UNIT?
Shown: value=105 unit=bpm
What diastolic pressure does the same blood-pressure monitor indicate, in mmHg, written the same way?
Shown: value=71 unit=mmHg
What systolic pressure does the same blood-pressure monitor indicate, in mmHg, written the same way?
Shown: value=161 unit=mmHg
